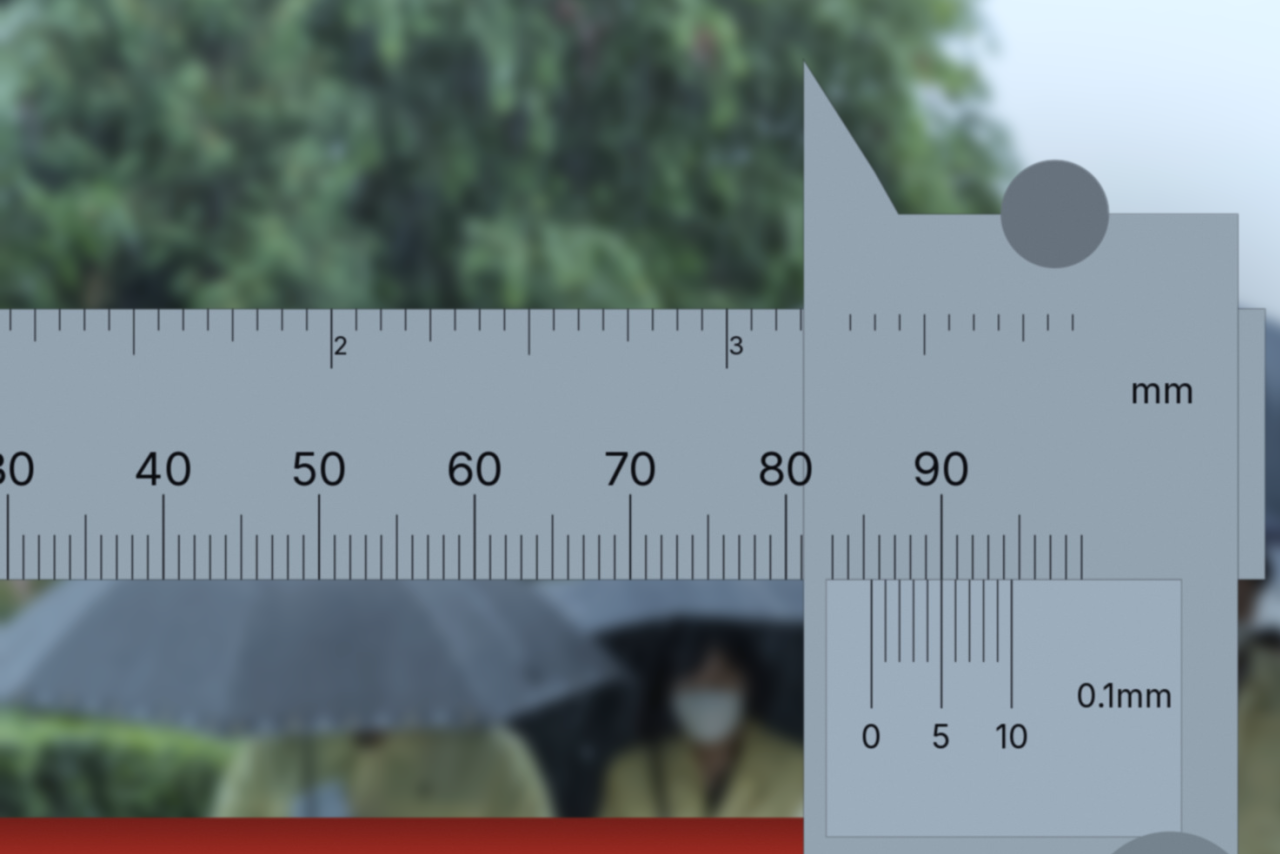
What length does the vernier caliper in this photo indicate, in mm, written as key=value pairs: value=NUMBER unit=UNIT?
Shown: value=85.5 unit=mm
